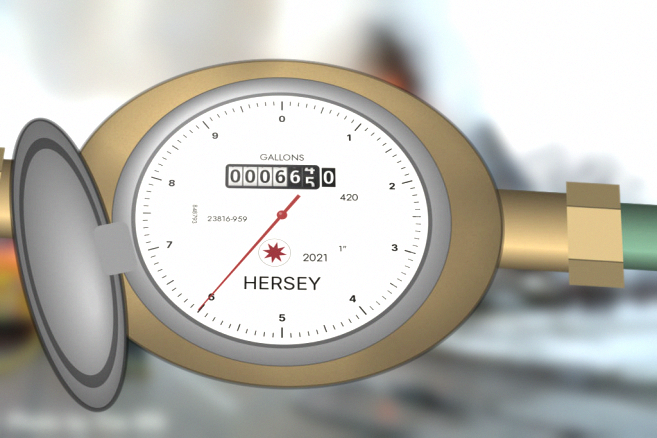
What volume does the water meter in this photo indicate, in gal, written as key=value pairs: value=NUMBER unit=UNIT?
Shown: value=6646.0 unit=gal
